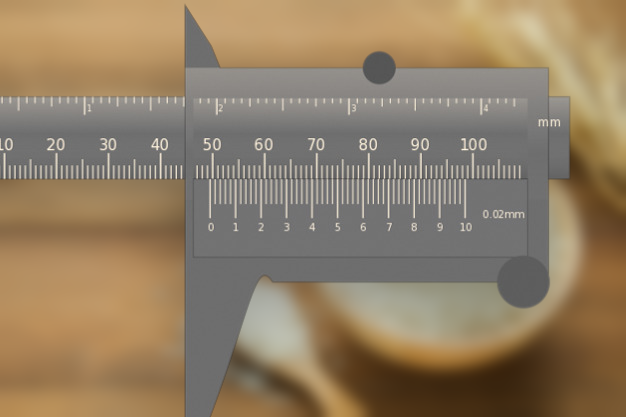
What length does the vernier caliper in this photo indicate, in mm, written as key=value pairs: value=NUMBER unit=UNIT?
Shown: value=49.5 unit=mm
